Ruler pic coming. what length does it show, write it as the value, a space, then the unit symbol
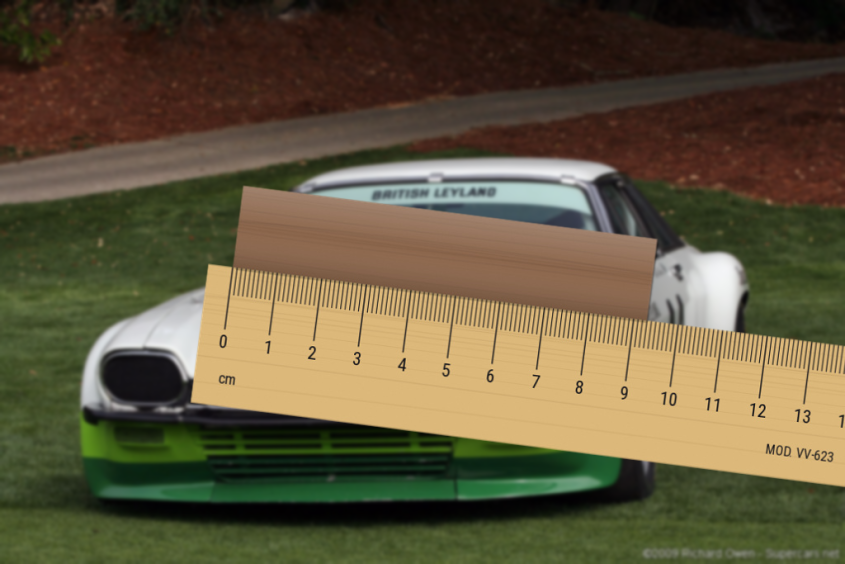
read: 9.3 cm
